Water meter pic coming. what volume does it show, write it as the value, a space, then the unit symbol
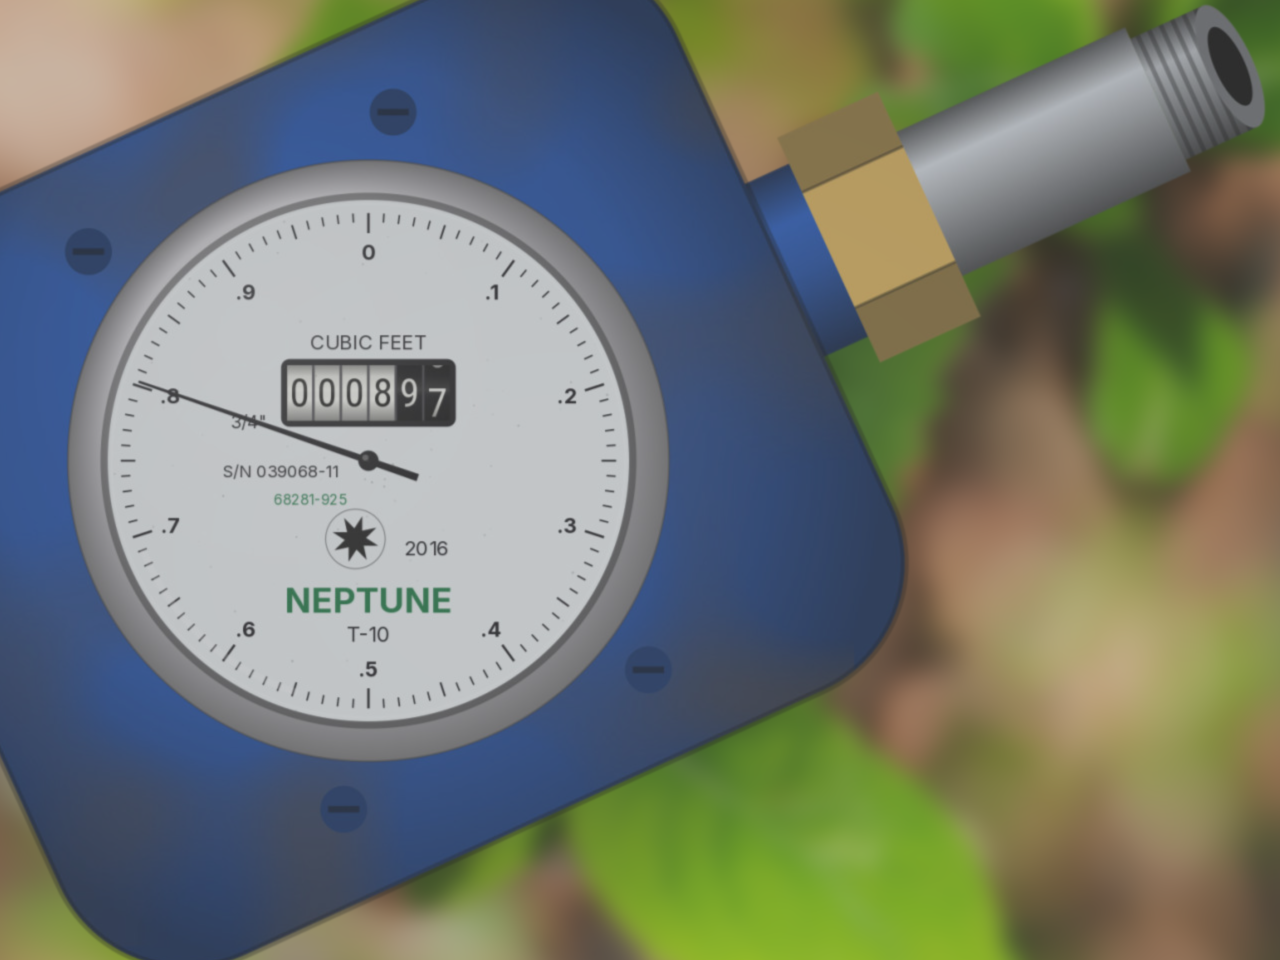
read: 896.80 ft³
